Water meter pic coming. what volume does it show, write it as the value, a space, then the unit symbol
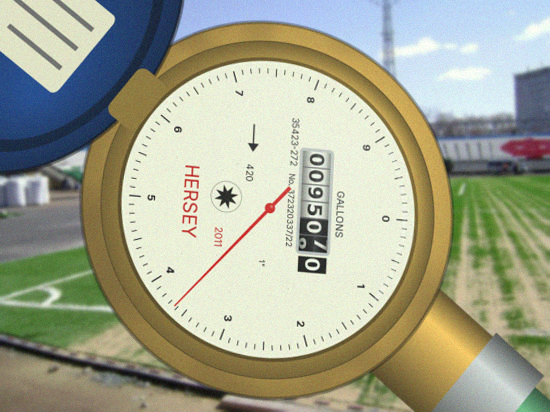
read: 95073.6 gal
